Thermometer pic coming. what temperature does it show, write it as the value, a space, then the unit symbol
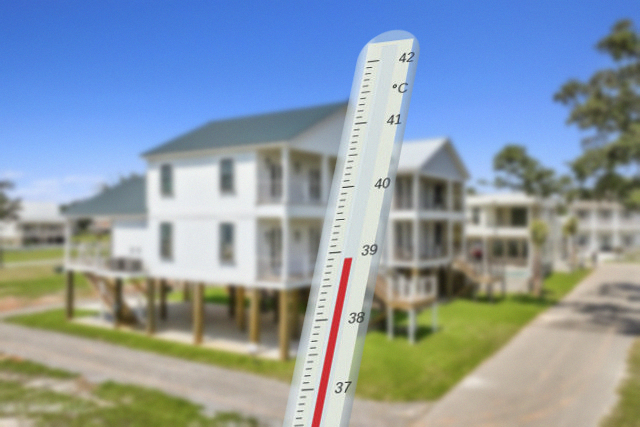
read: 38.9 °C
